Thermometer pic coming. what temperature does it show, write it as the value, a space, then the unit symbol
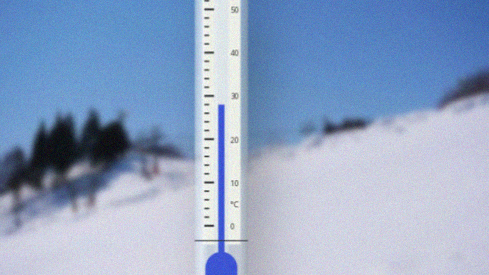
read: 28 °C
